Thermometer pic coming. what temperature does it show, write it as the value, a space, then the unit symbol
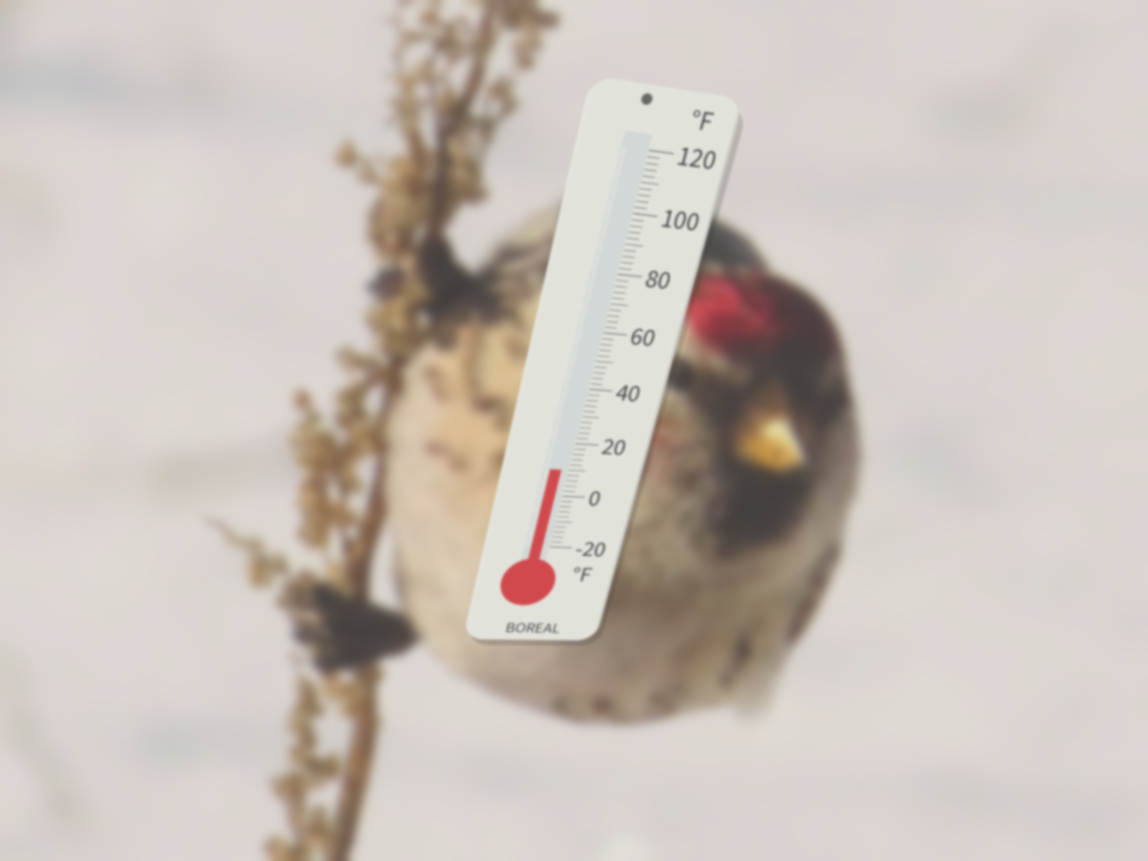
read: 10 °F
